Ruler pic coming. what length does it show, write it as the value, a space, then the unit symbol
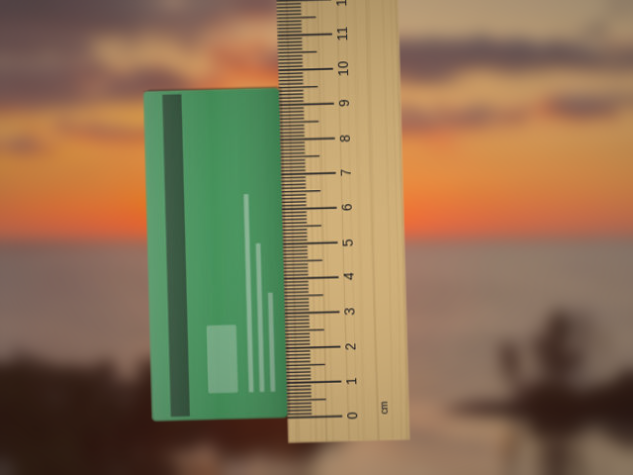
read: 9.5 cm
